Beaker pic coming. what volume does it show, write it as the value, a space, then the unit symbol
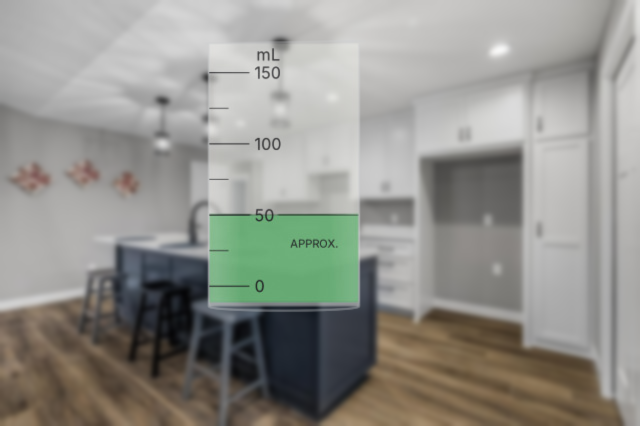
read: 50 mL
